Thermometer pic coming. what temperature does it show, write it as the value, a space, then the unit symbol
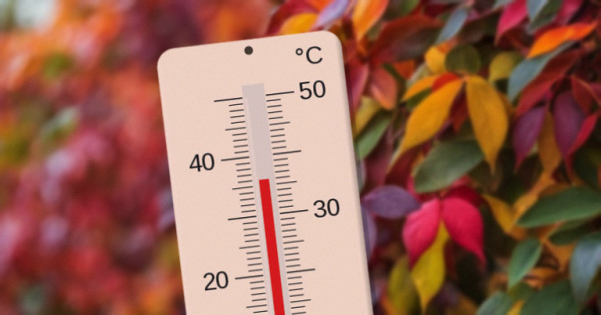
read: 36 °C
